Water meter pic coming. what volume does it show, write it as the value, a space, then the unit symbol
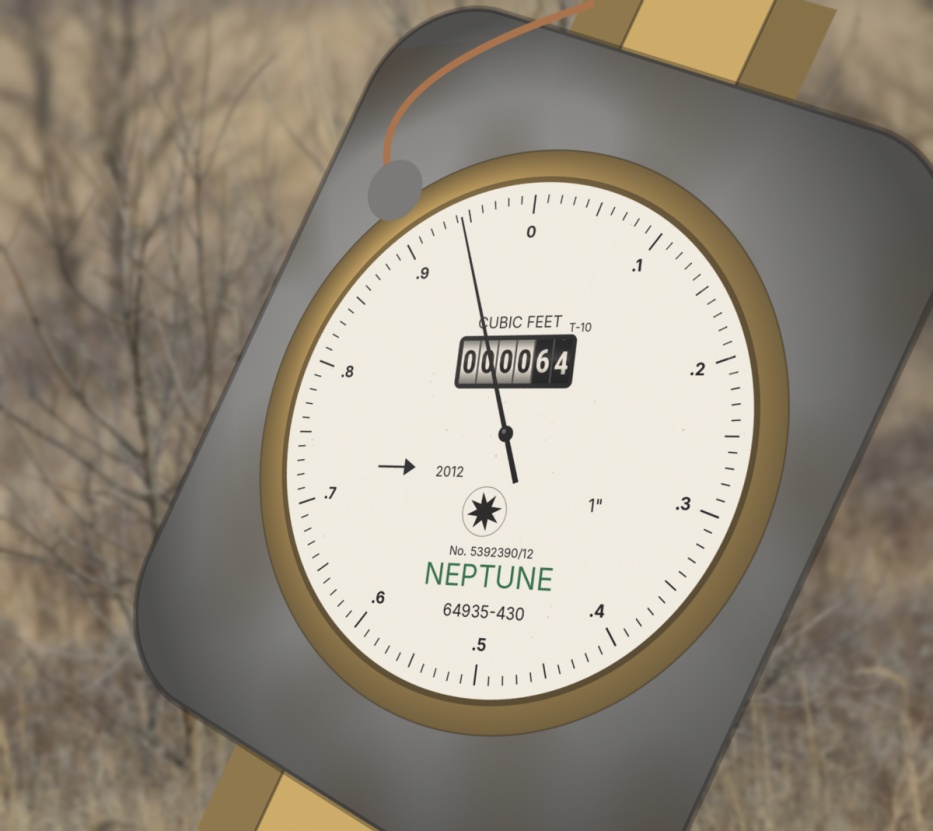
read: 63.94 ft³
